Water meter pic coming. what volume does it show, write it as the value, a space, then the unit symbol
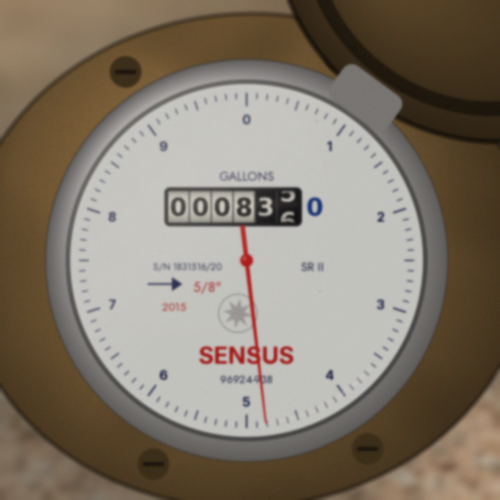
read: 8354.8 gal
